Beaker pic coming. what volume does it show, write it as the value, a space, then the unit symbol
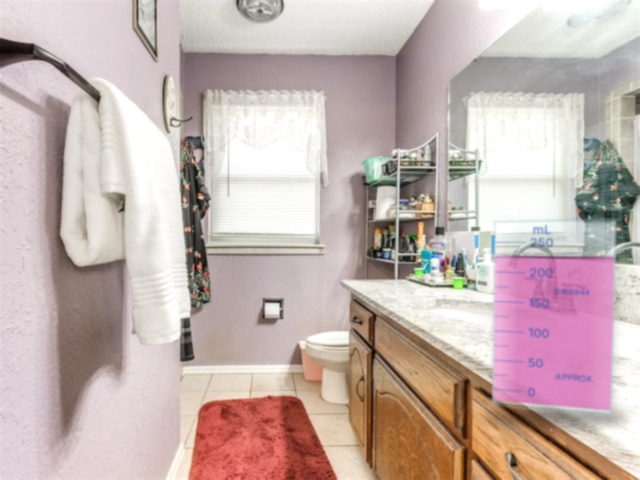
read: 225 mL
